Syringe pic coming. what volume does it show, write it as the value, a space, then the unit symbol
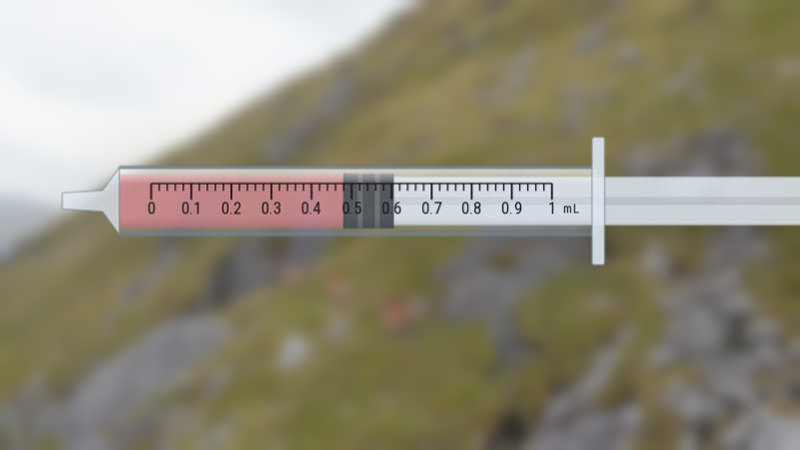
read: 0.48 mL
